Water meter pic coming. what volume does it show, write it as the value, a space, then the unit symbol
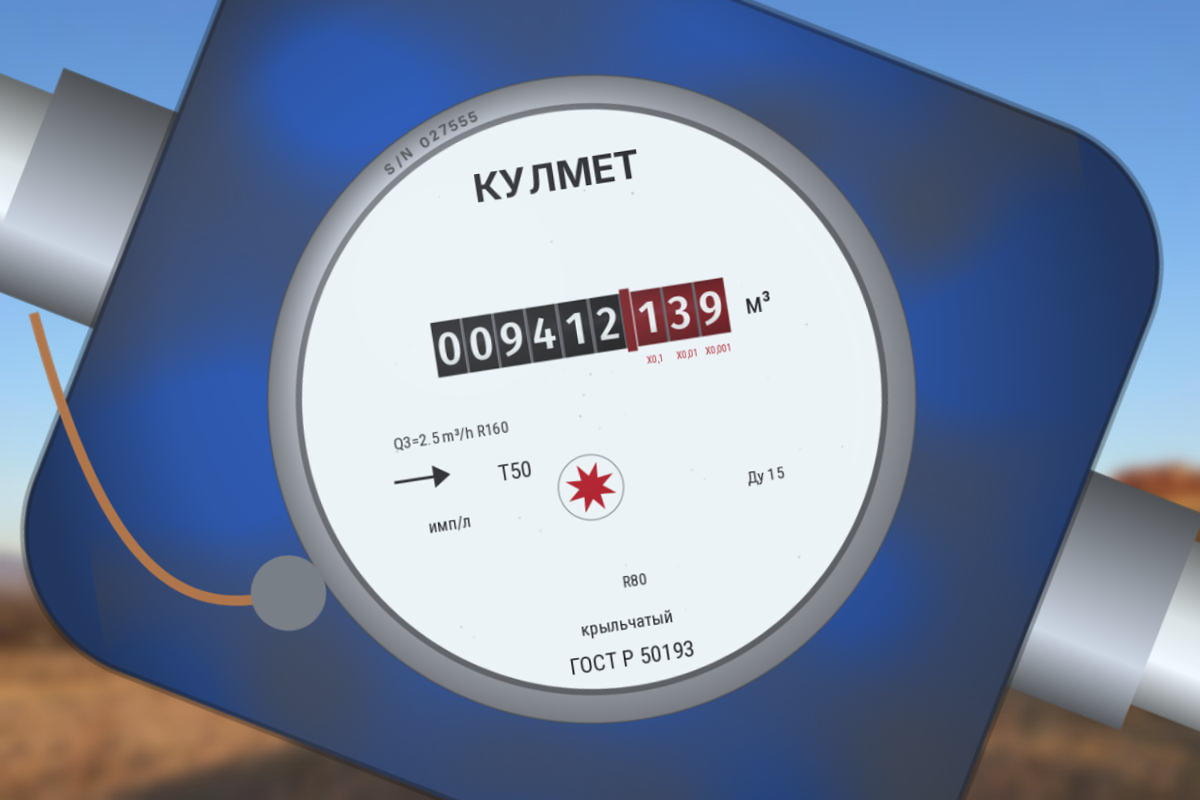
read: 9412.139 m³
